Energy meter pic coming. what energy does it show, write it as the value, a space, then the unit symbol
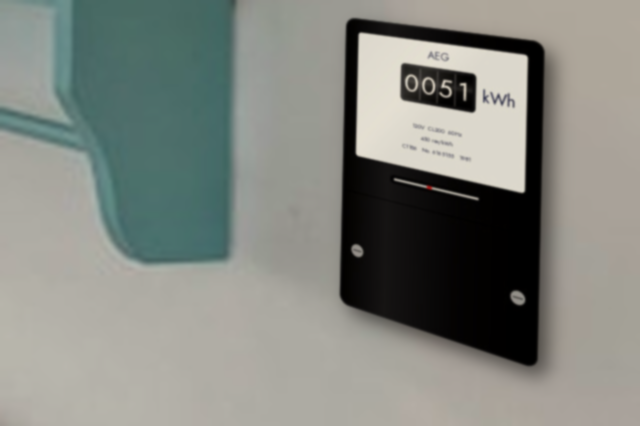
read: 51 kWh
